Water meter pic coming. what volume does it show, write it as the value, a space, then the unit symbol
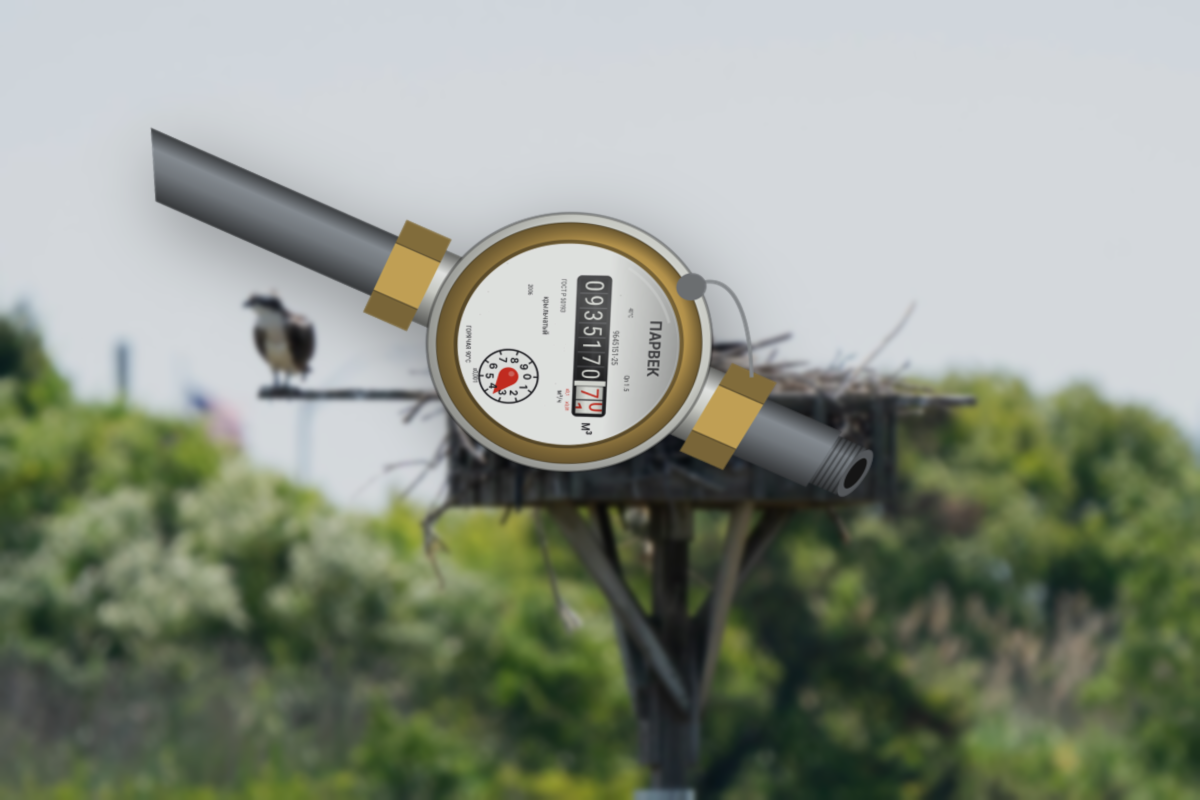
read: 935170.703 m³
